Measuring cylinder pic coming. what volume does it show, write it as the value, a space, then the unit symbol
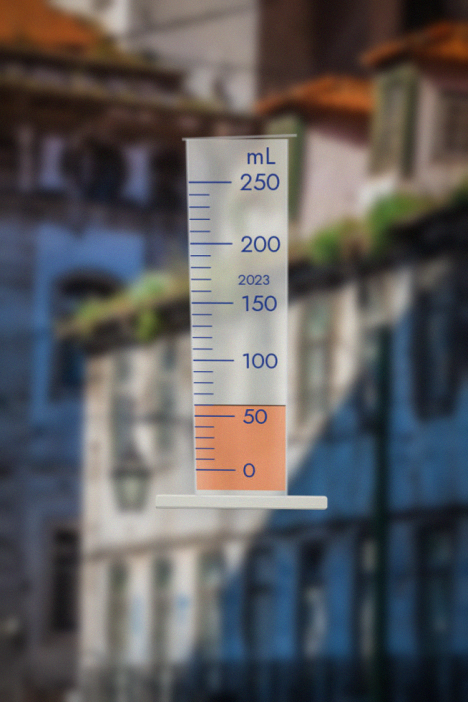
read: 60 mL
